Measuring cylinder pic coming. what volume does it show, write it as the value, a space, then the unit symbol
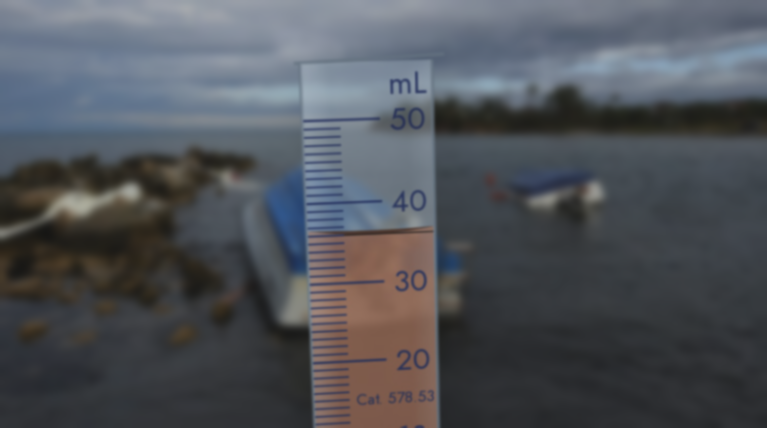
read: 36 mL
